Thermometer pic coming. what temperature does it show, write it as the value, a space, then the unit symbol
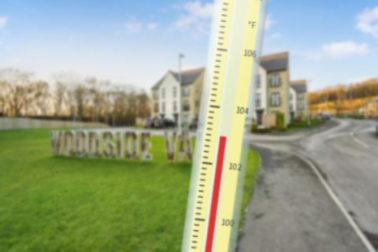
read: 103 °F
